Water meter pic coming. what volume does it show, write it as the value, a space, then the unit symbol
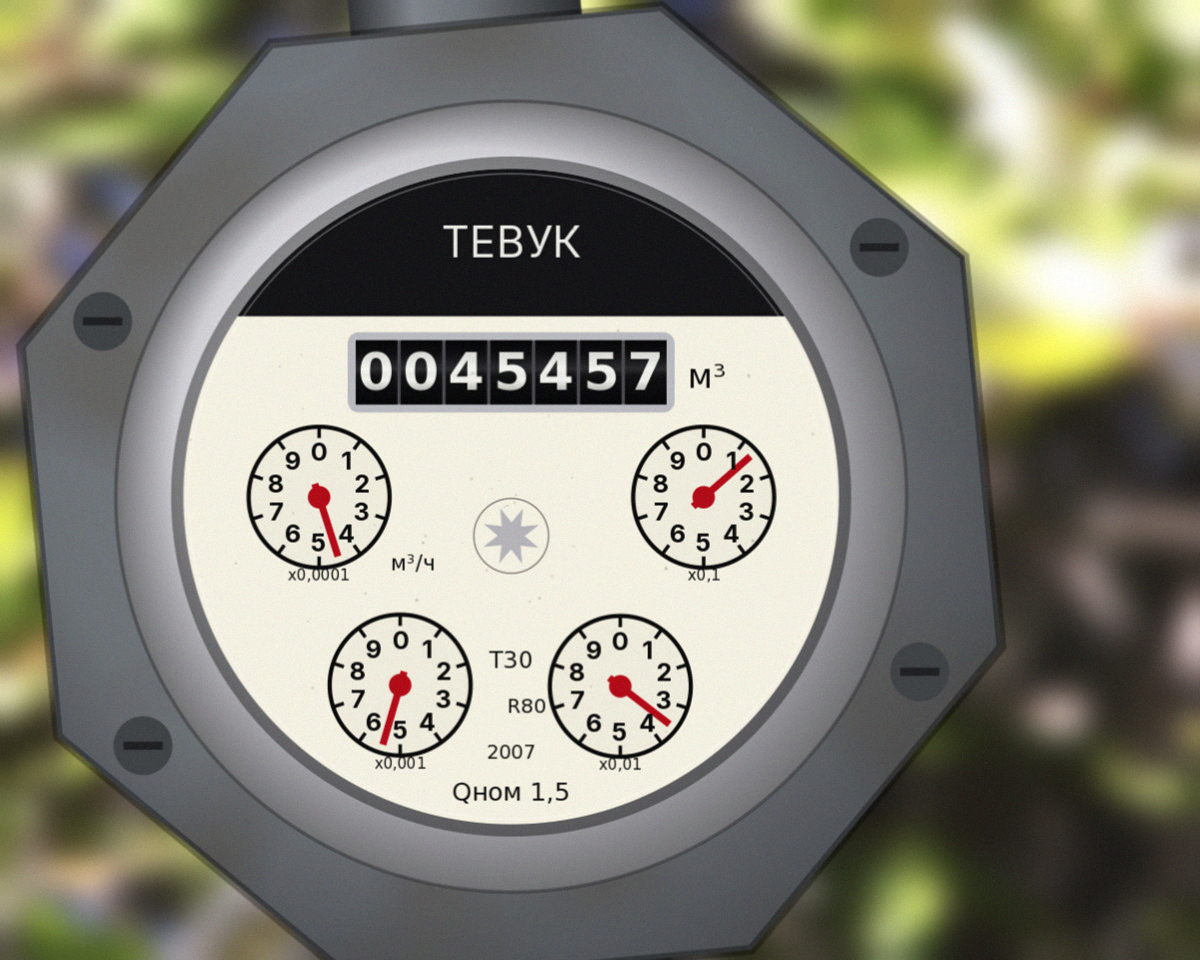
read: 45457.1354 m³
